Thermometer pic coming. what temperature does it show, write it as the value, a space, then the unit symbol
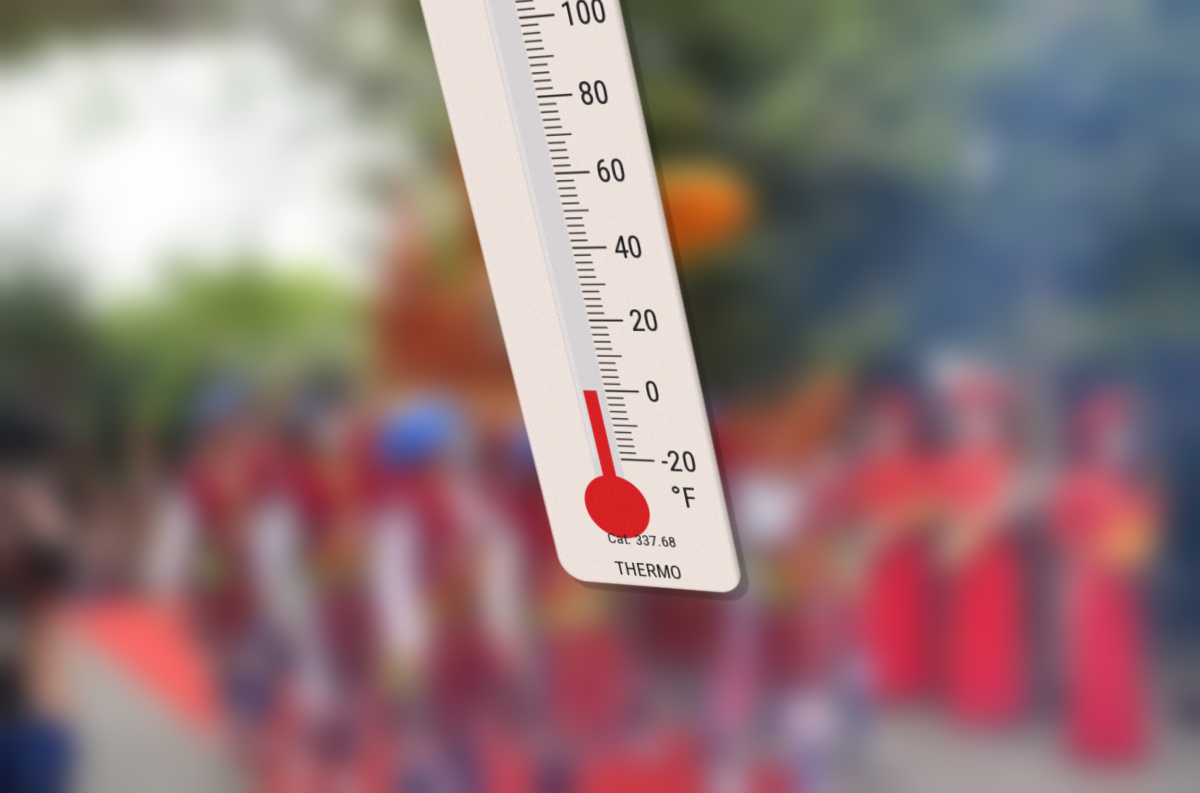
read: 0 °F
